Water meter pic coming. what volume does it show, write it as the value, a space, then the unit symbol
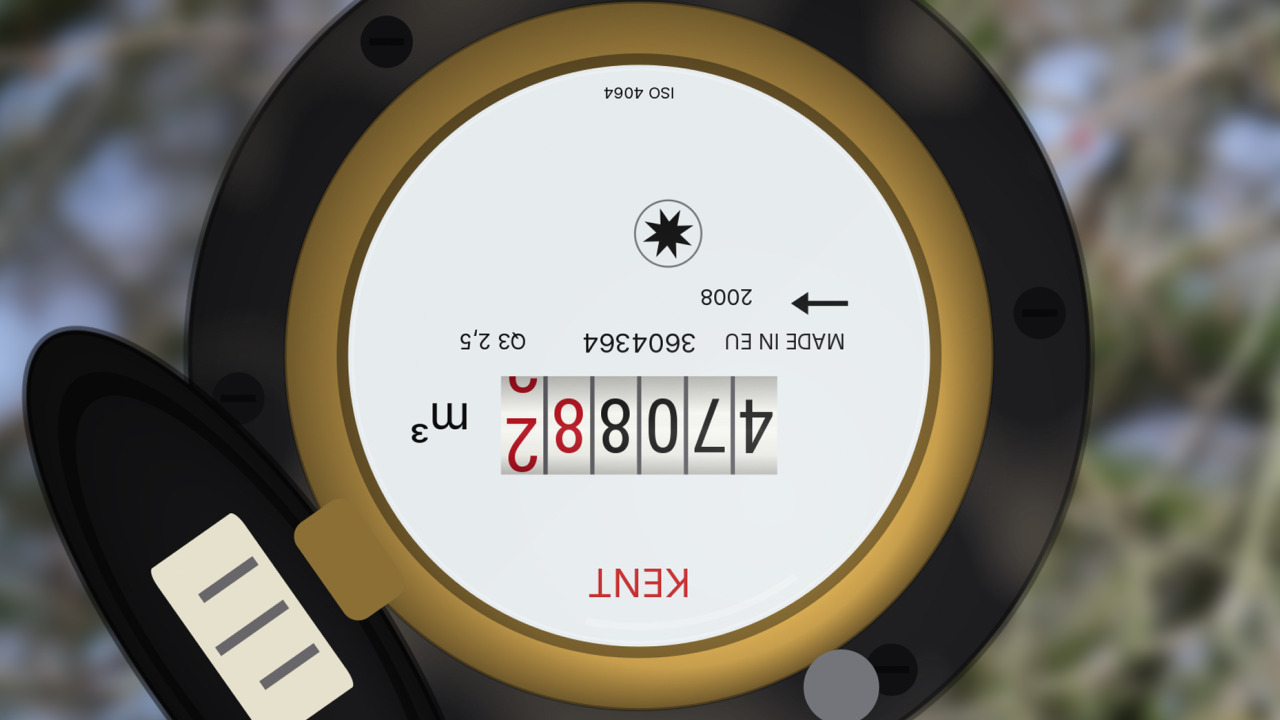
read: 4708.82 m³
